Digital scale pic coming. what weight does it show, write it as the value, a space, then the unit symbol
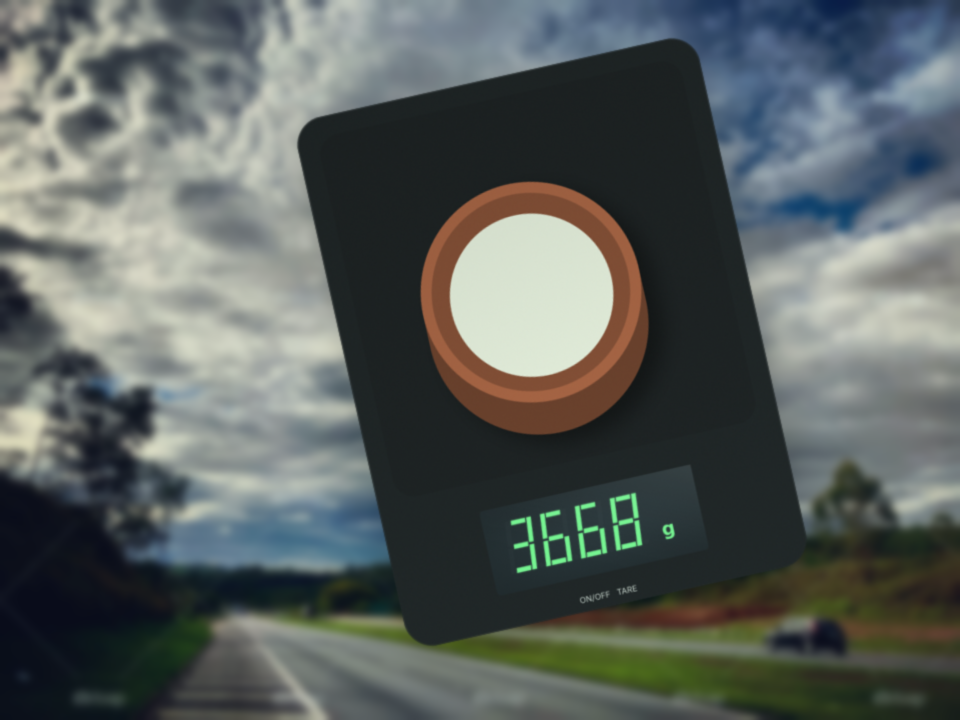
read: 3668 g
